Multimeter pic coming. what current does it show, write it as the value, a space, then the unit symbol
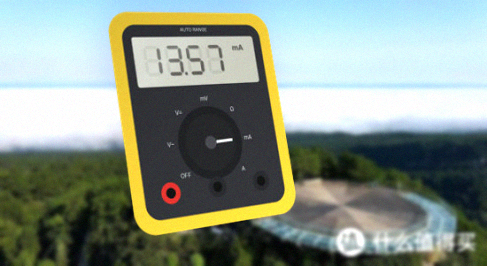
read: 13.57 mA
